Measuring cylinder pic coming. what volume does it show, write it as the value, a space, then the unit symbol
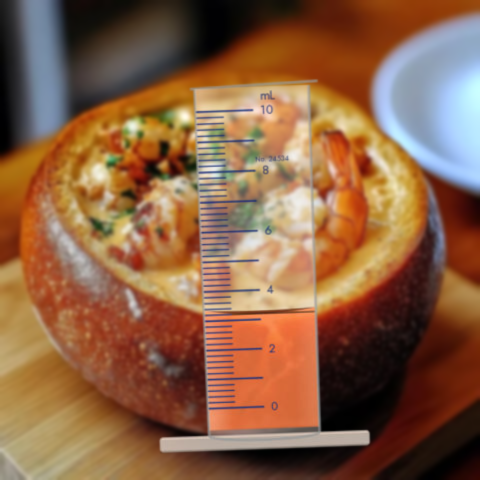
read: 3.2 mL
